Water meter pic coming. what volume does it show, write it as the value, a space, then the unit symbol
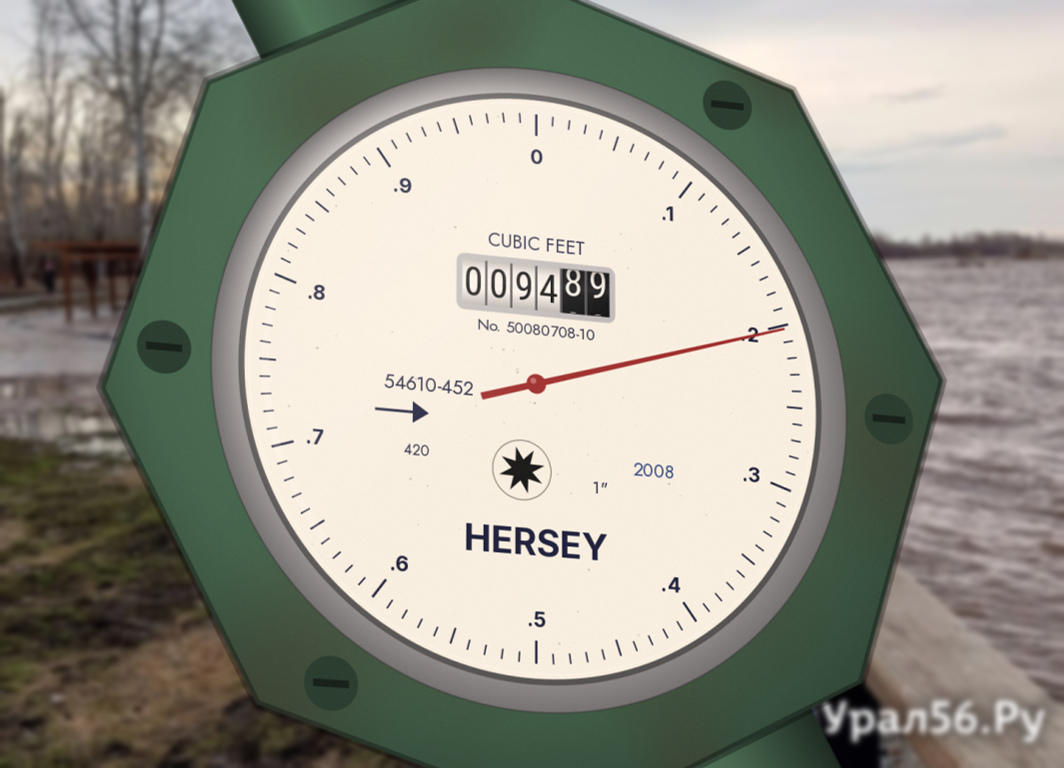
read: 9489.20 ft³
